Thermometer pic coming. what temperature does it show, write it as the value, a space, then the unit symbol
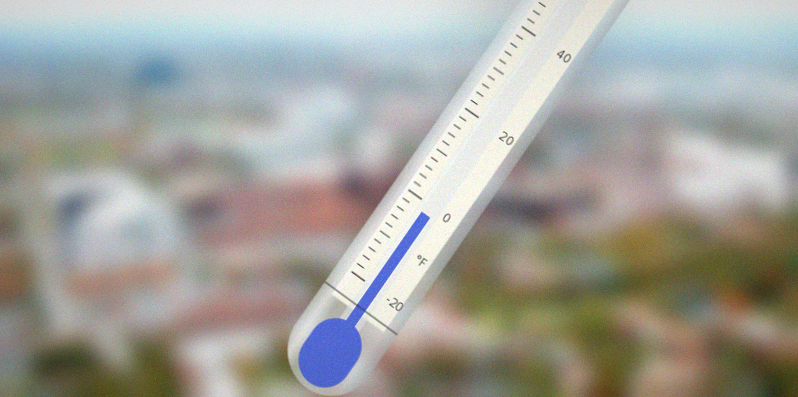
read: -2 °F
